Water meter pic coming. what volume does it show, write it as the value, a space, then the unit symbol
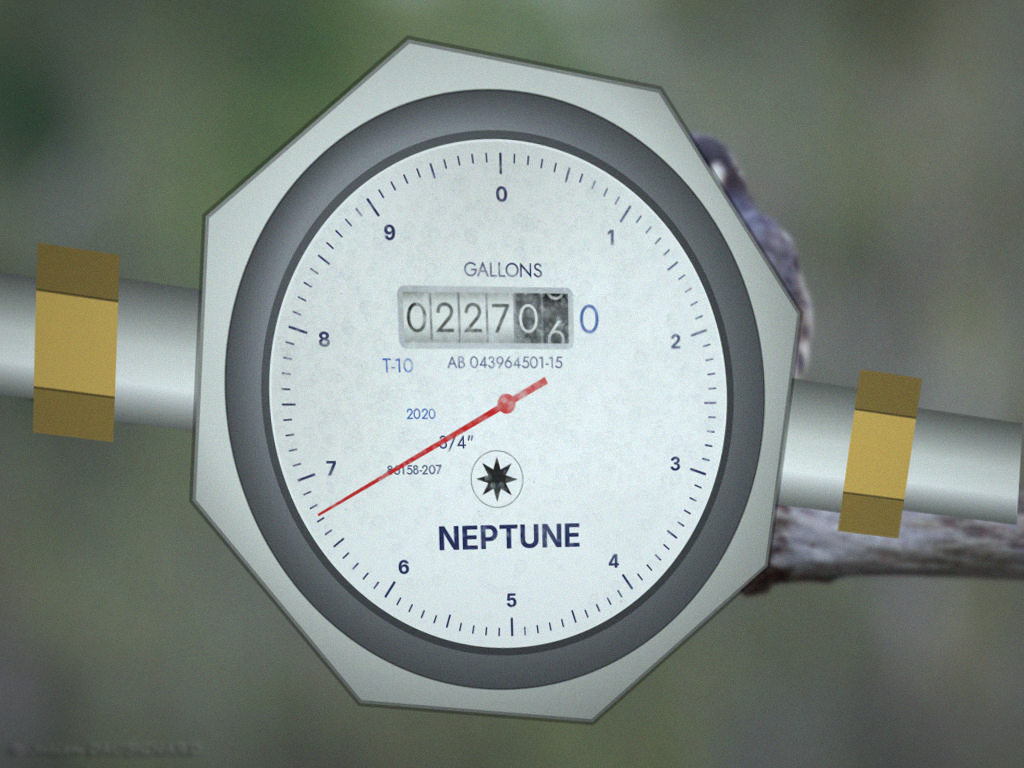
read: 227056.7 gal
